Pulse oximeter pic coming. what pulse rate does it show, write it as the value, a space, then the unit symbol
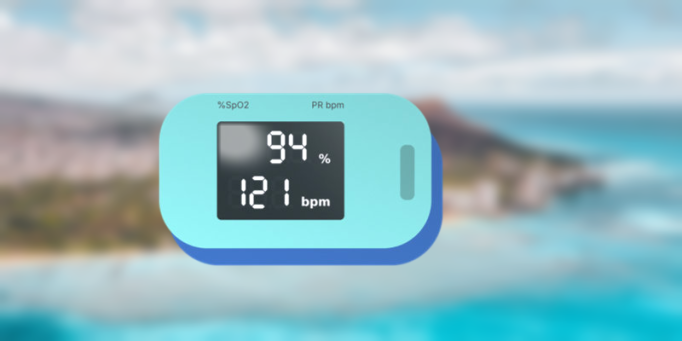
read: 121 bpm
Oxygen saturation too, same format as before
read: 94 %
